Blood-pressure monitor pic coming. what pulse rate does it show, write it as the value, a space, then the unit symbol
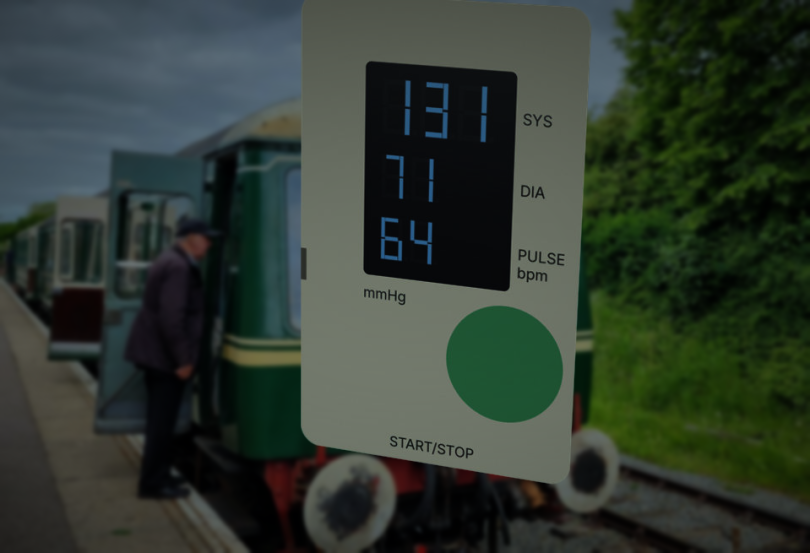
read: 64 bpm
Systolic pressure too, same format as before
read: 131 mmHg
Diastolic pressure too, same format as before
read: 71 mmHg
